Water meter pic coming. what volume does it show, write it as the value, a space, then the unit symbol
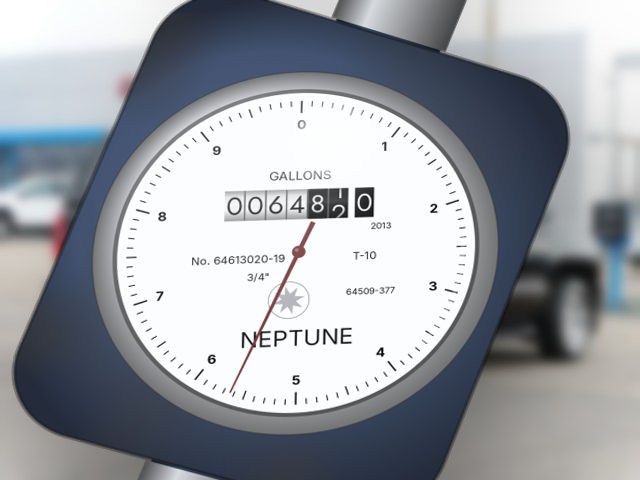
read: 64815.6 gal
